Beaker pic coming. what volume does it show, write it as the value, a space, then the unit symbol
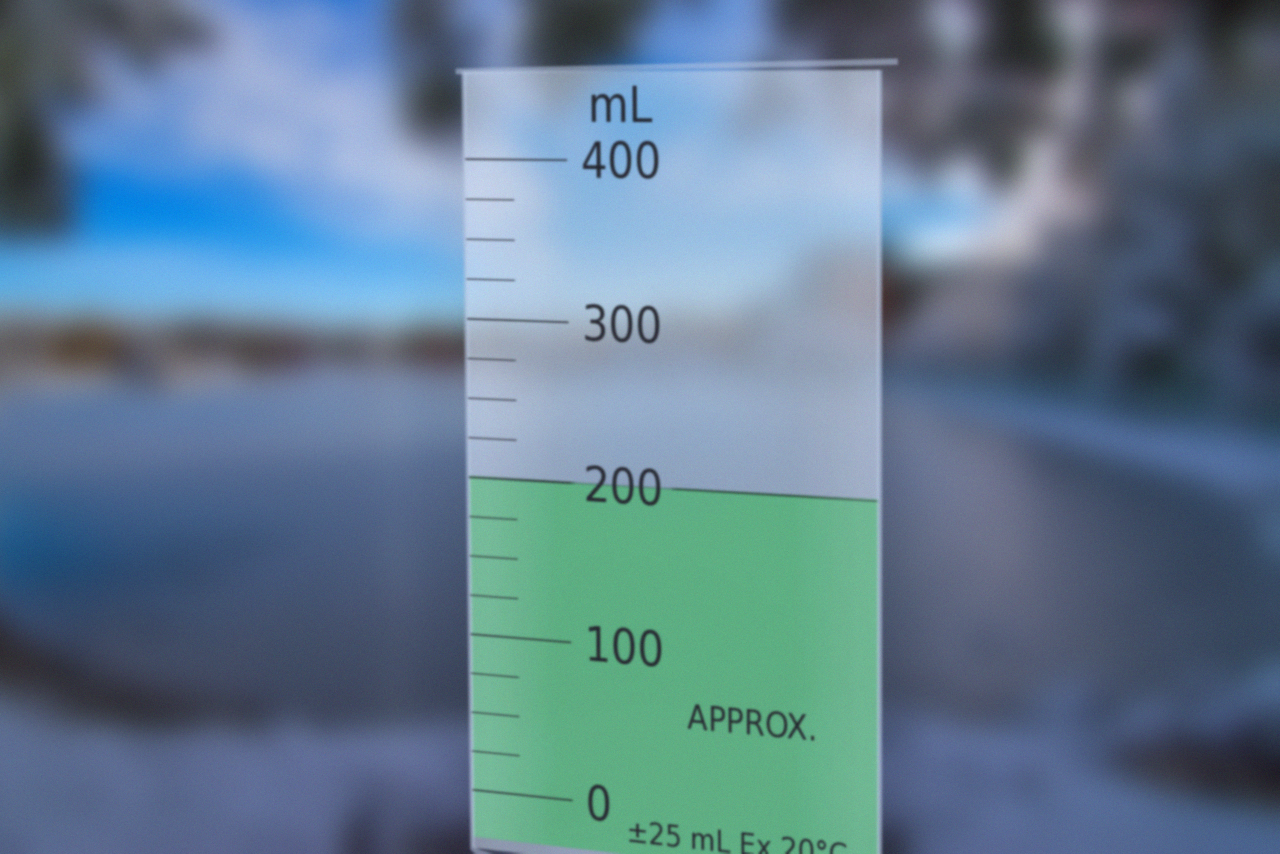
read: 200 mL
